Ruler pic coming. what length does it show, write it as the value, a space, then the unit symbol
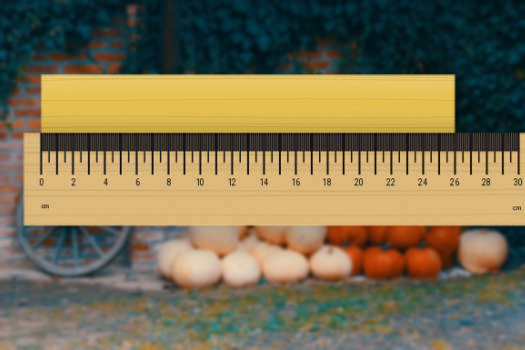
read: 26 cm
